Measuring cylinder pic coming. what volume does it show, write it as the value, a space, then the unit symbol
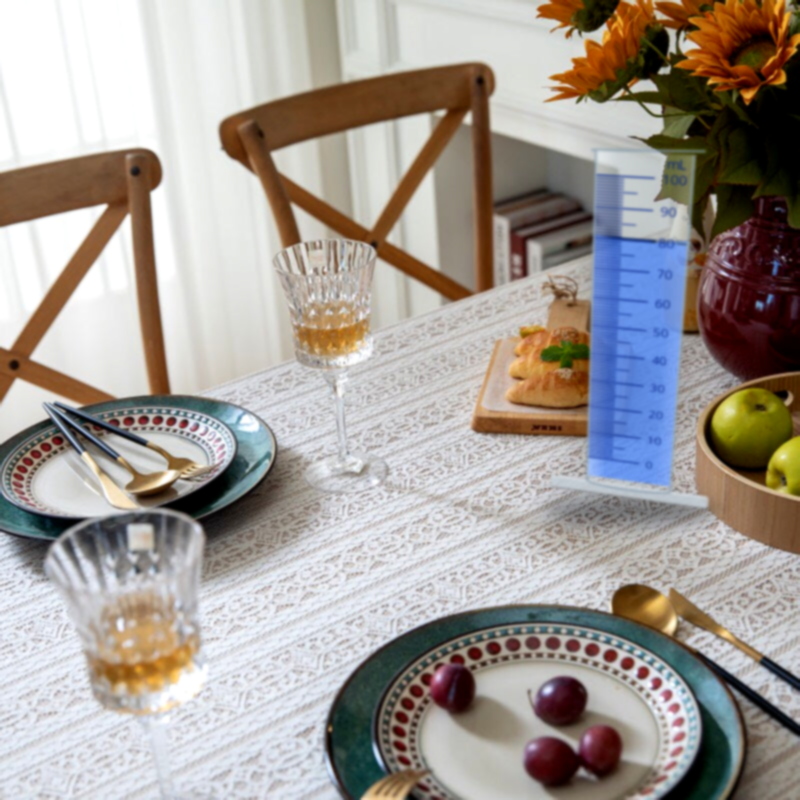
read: 80 mL
